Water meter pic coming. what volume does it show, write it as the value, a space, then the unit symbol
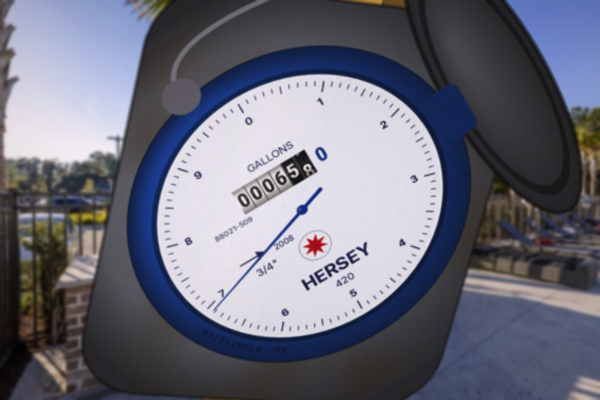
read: 6576.9 gal
